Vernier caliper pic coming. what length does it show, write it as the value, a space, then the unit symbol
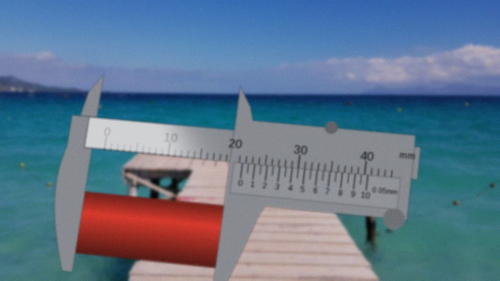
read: 21.5 mm
